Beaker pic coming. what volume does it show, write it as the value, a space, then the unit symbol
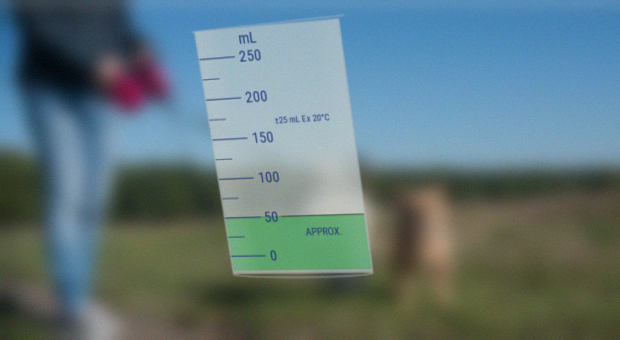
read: 50 mL
